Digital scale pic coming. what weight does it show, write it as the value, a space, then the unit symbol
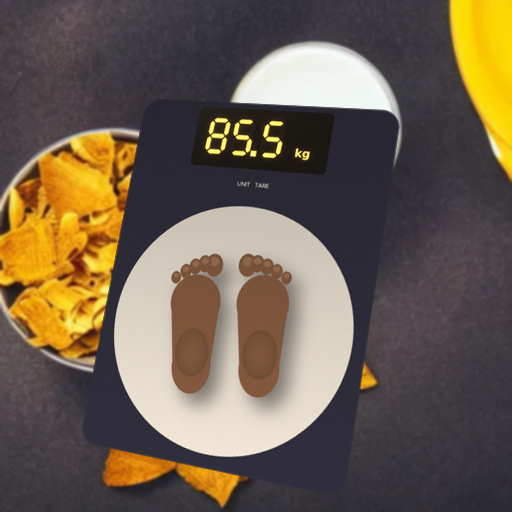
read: 85.5 kg
